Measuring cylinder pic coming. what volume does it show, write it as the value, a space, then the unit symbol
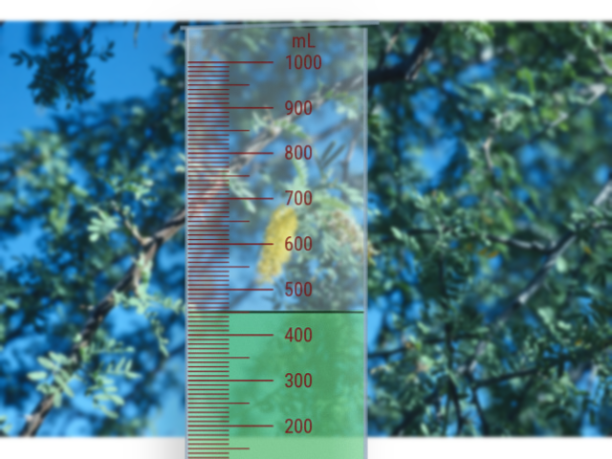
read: 450 mL
